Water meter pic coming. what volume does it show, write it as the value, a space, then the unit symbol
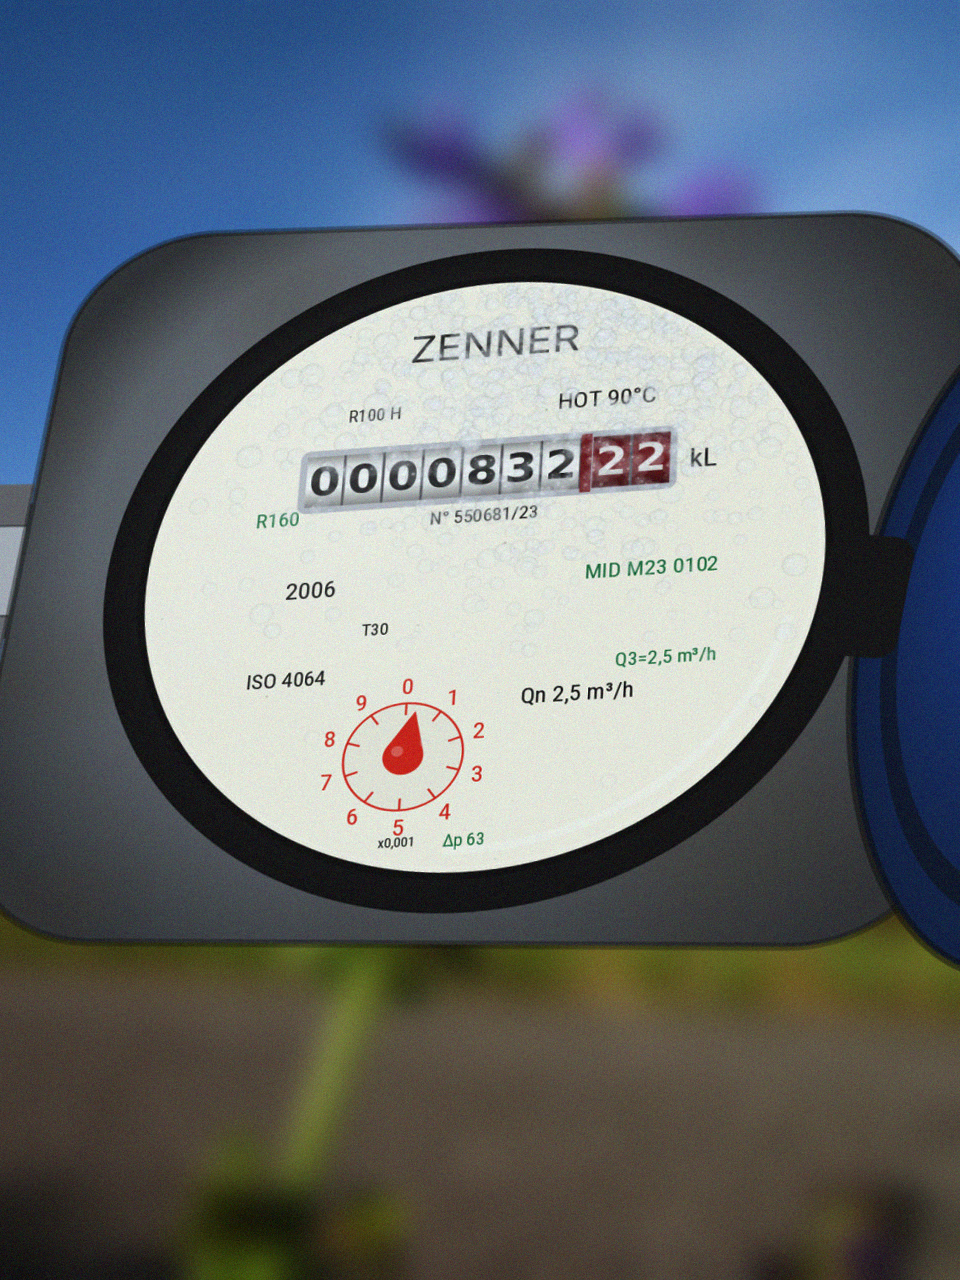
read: 832.220 kL
